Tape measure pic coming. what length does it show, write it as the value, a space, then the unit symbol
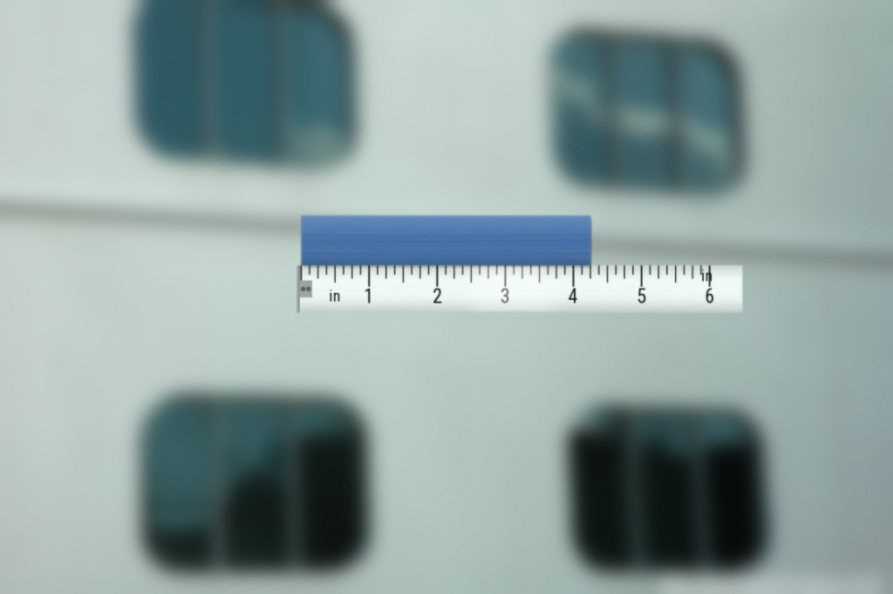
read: 4.25 in
